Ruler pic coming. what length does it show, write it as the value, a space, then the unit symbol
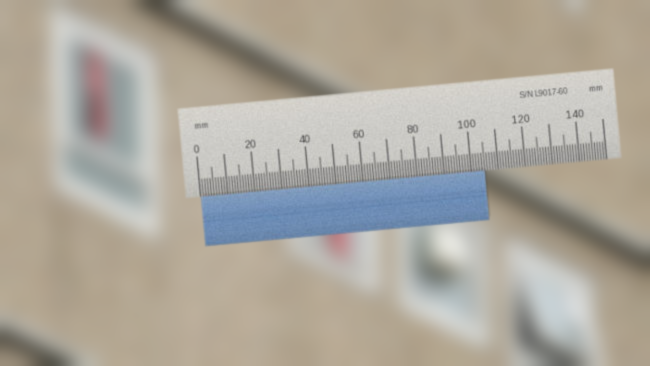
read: 105 mm
